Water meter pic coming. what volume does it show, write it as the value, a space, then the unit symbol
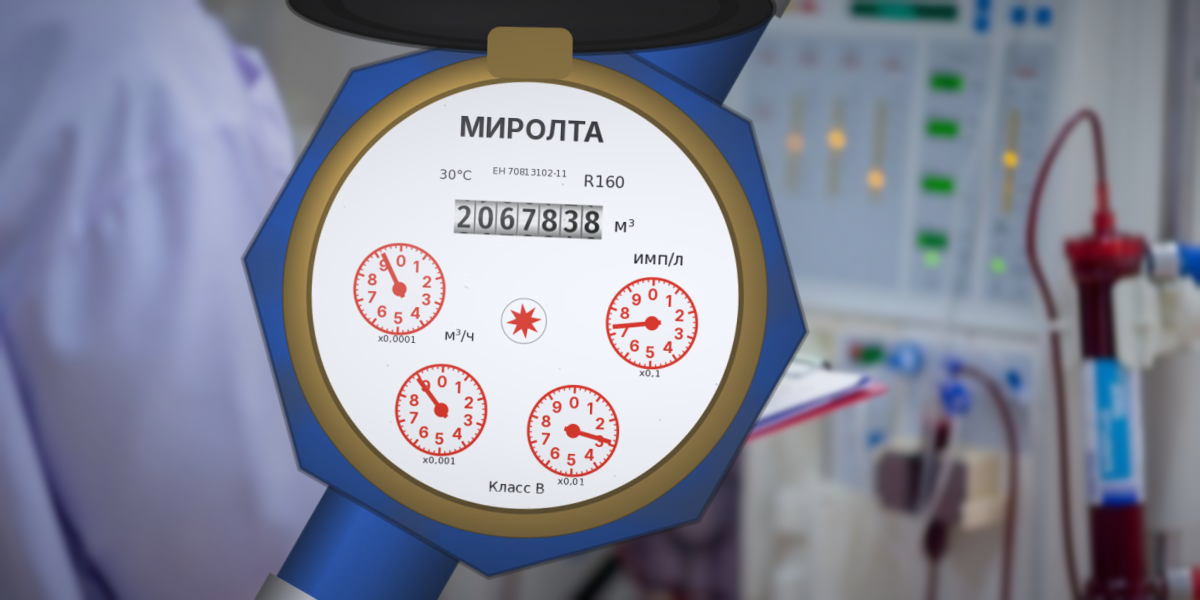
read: 2067838.7289 m³
